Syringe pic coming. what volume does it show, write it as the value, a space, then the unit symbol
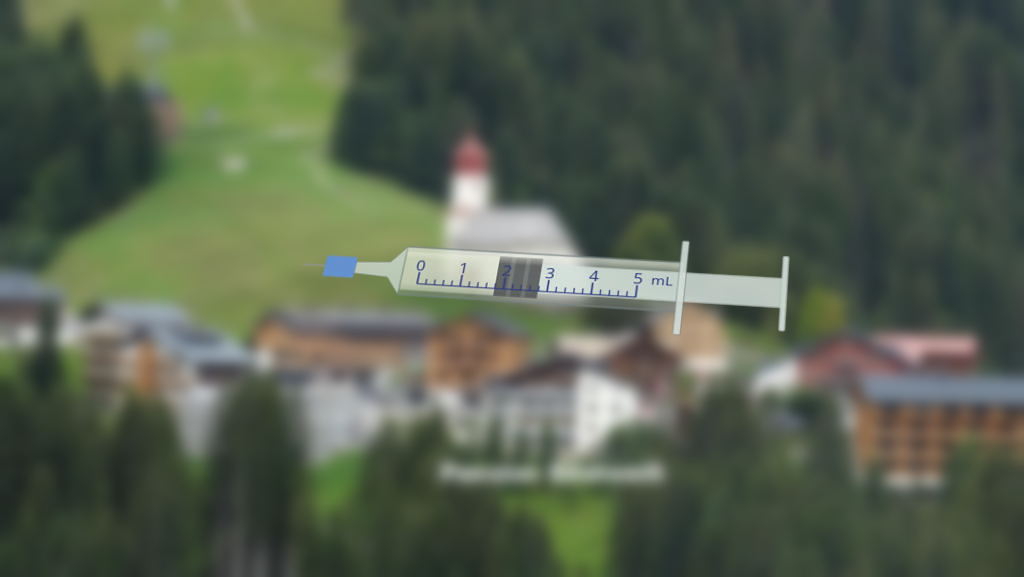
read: 1.8 mL
